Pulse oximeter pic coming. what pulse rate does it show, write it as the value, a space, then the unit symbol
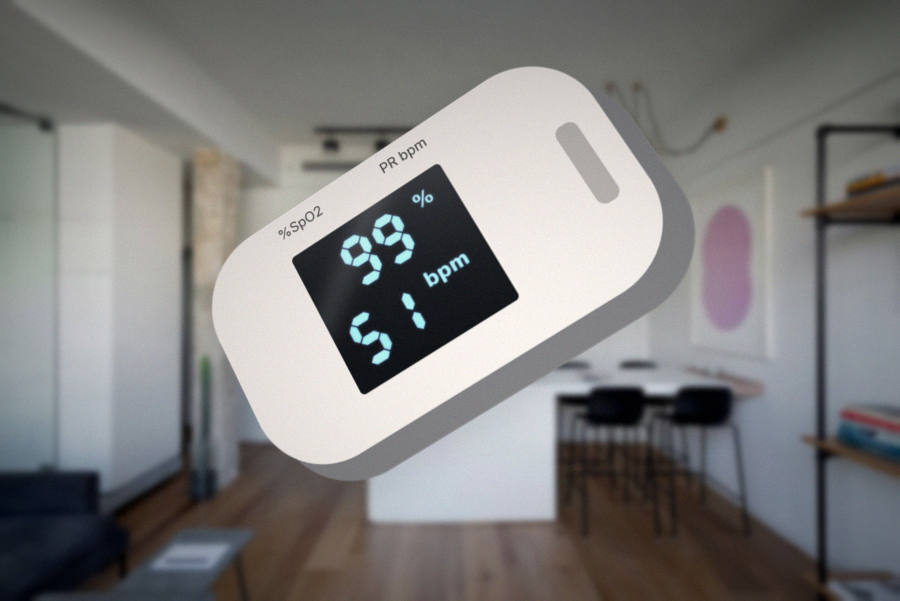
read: 51 bpm
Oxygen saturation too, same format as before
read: 99 %
